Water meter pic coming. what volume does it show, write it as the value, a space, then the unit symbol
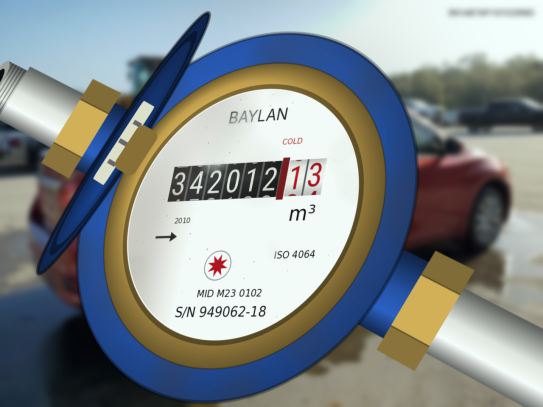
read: 342012.13 m³
